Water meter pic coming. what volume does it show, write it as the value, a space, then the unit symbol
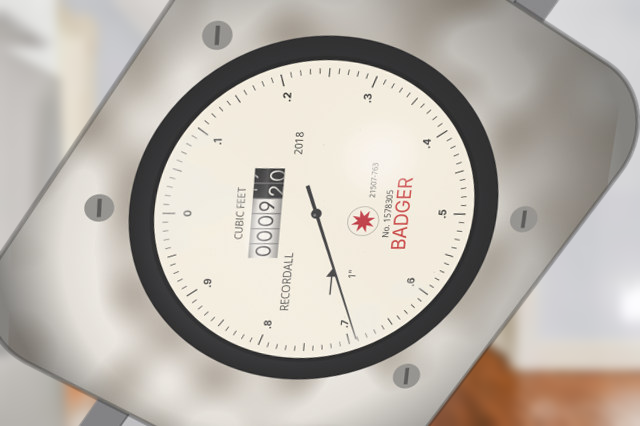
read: 919.69 ft³
